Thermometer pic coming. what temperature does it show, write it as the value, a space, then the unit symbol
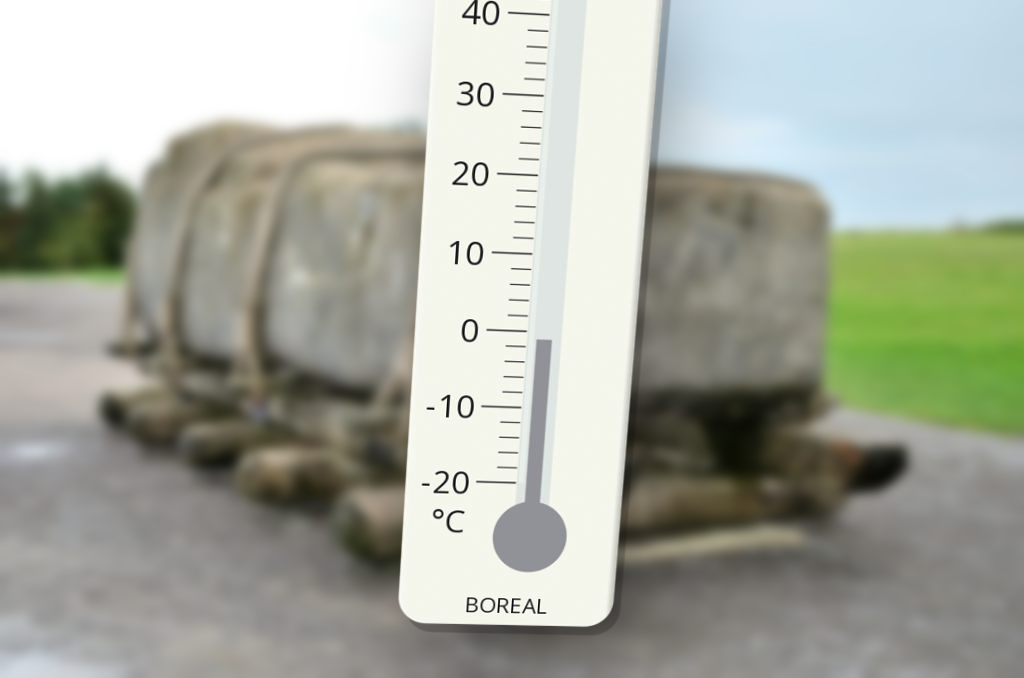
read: -1 °C
